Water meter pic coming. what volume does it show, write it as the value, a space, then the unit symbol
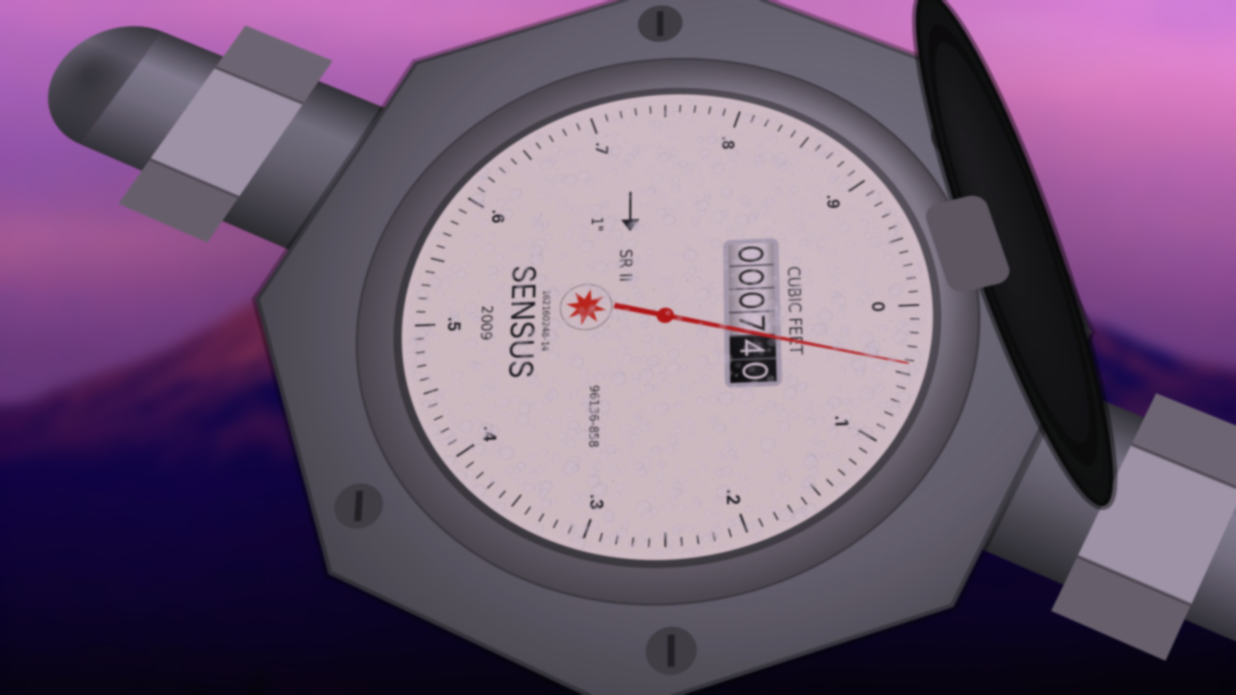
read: 740.04 ft³
